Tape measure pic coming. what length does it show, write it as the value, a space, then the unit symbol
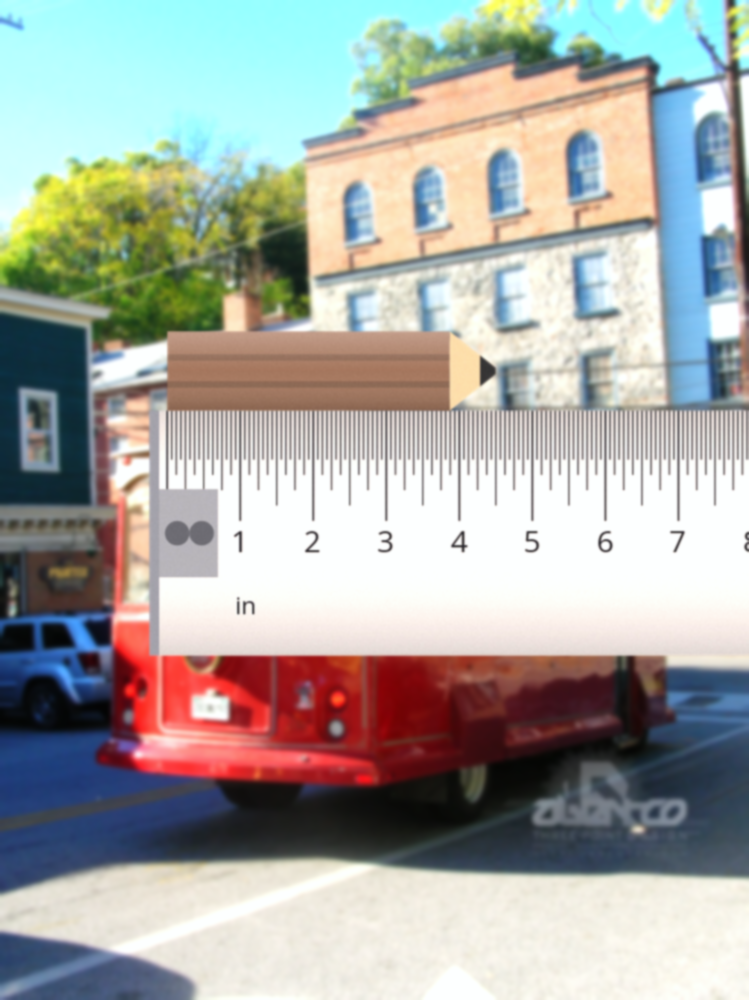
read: 4.5 in
